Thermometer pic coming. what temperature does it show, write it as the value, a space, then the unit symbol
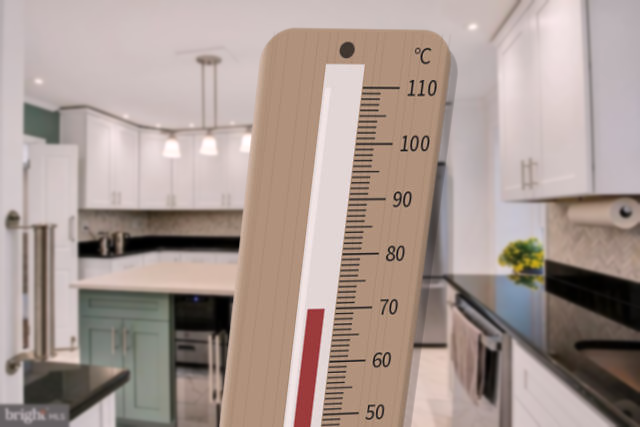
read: 70 °C
